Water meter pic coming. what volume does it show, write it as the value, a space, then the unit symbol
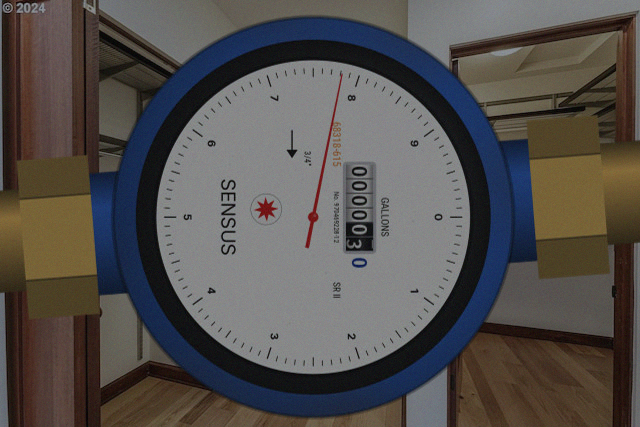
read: 27.8 gal
